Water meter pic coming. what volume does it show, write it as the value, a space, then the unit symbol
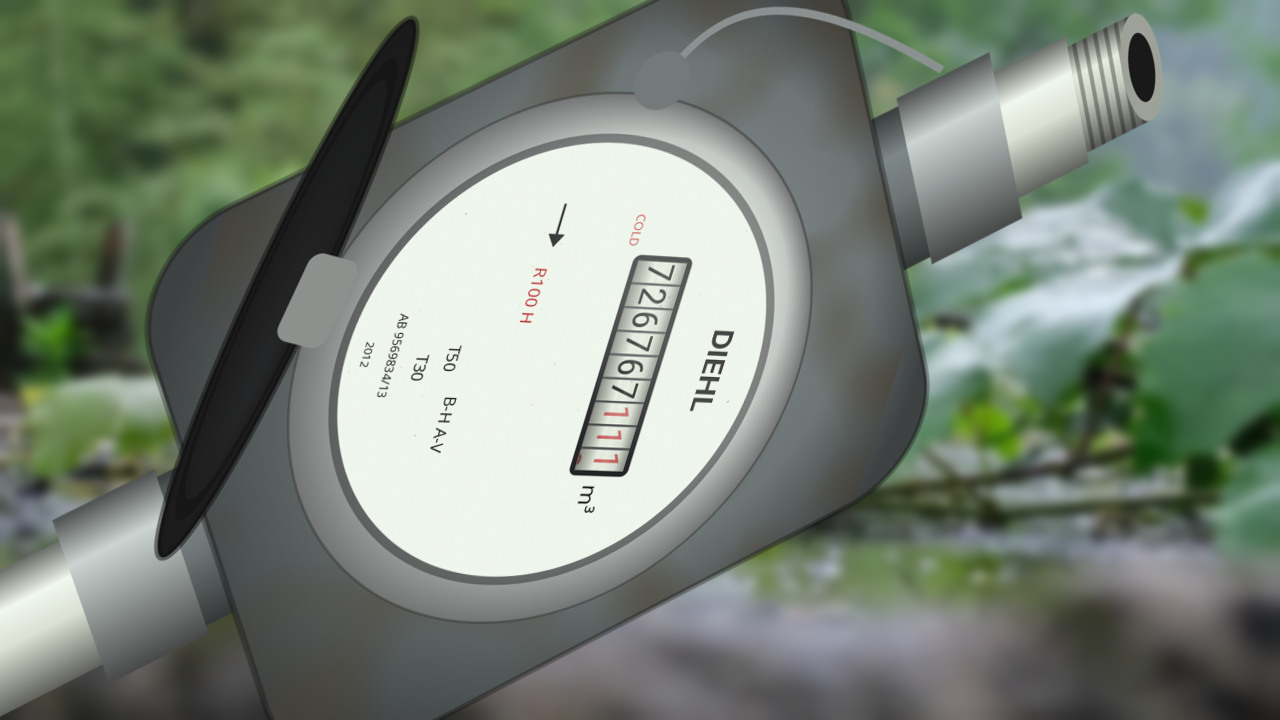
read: 726767.111 m³
